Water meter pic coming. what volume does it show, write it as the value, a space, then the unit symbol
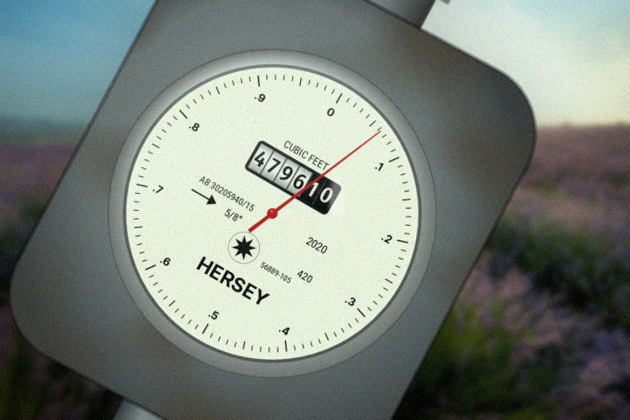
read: 479610.06 ft³
